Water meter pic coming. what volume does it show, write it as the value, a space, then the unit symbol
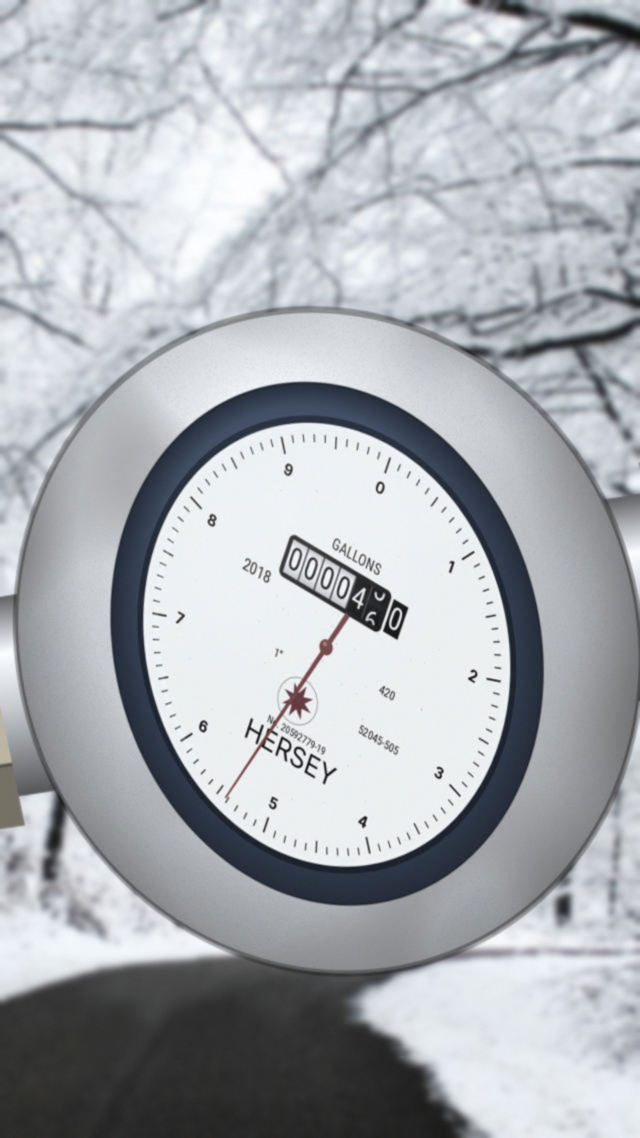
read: 455.4 gal
